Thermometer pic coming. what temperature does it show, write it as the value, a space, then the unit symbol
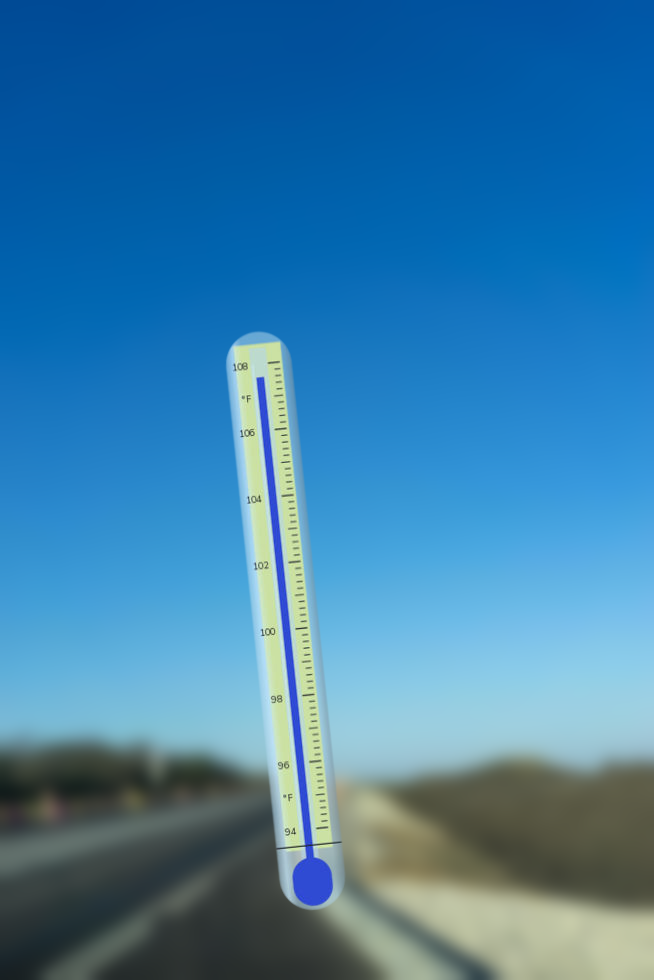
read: 107.6 °F
